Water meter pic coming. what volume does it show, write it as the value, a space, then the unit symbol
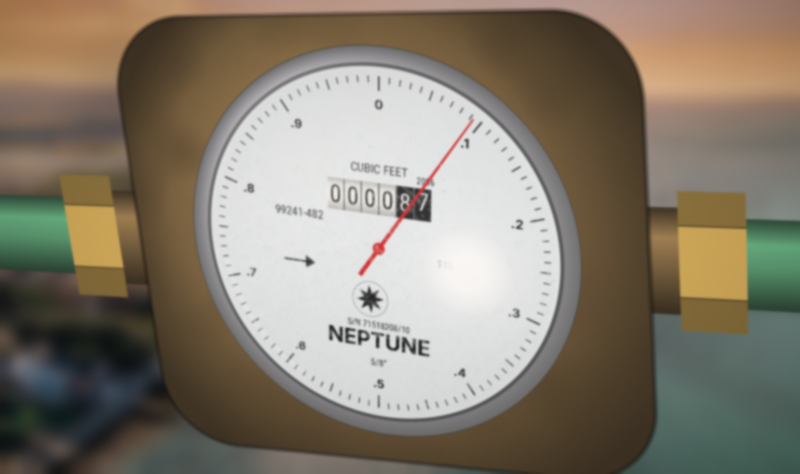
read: 87.09 ft³
